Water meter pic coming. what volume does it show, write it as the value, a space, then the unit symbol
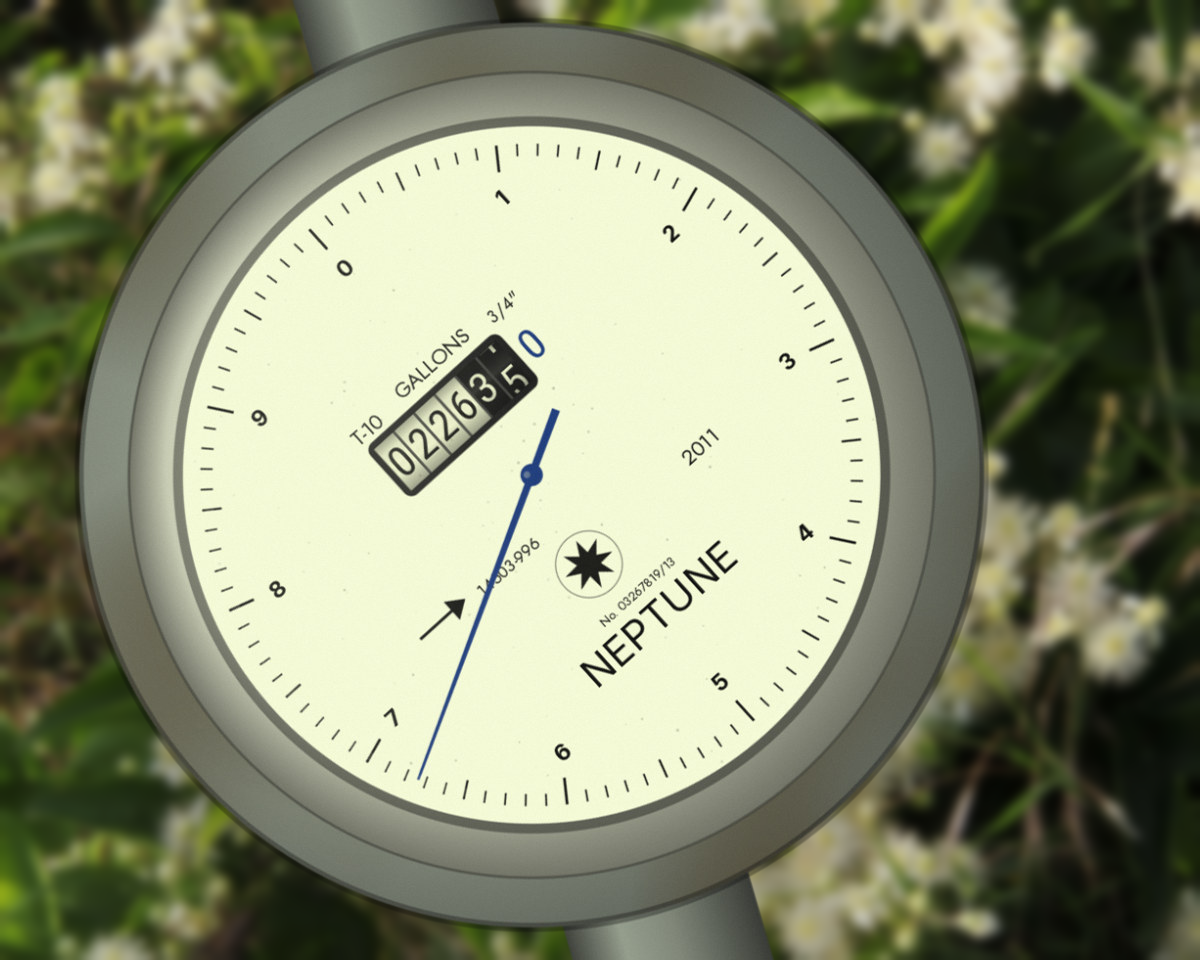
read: 226346.7 gal
